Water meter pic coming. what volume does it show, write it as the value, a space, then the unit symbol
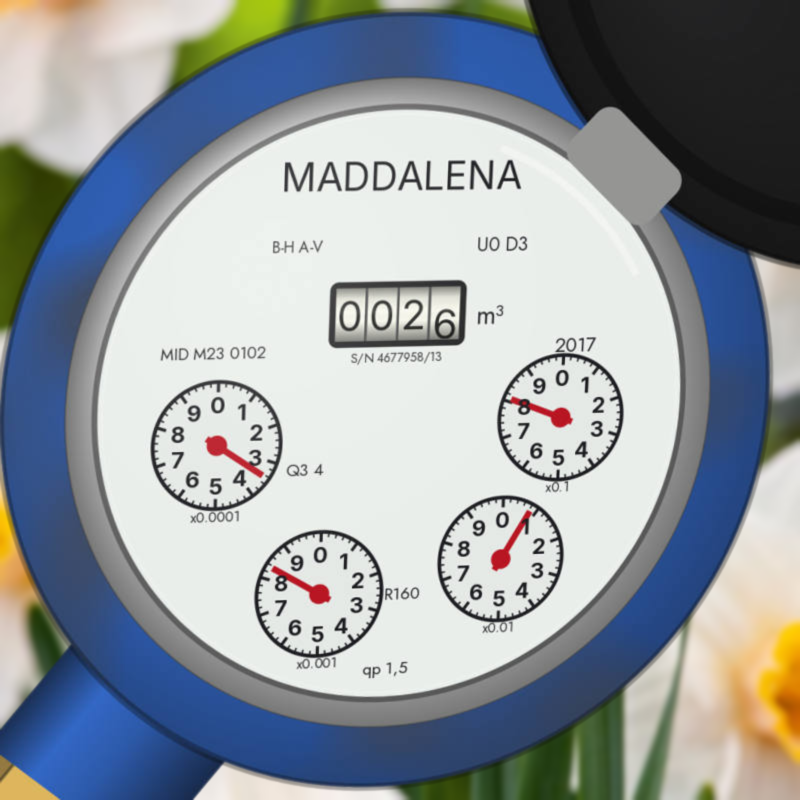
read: 25.8083 m³
